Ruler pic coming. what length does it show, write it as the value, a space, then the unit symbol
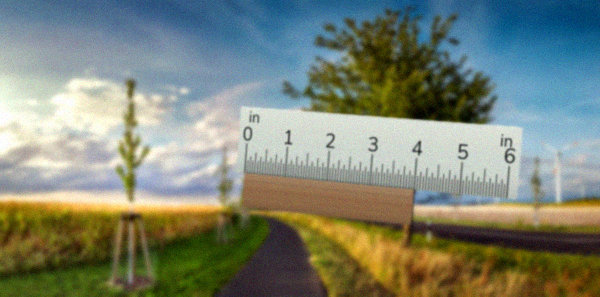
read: 4 in
